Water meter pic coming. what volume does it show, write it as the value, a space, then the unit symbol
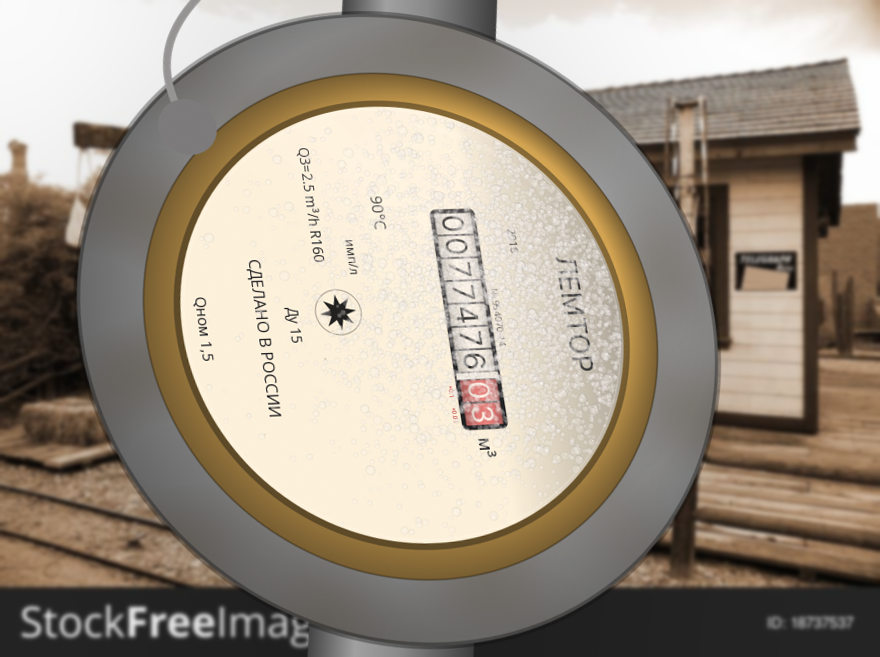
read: 77476.03 m³
